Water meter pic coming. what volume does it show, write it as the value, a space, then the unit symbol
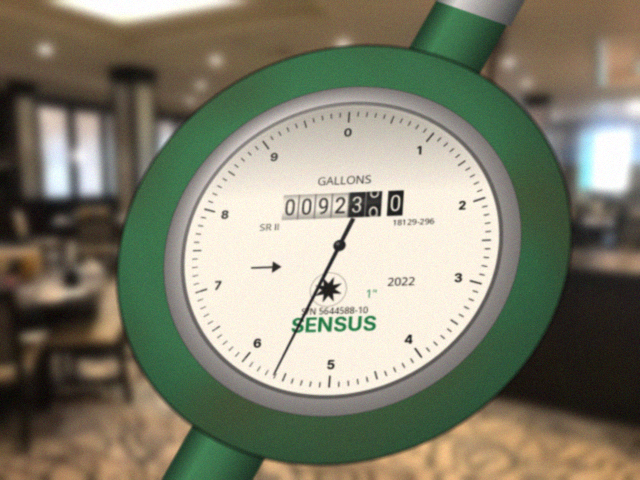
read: 92385.6 gal
